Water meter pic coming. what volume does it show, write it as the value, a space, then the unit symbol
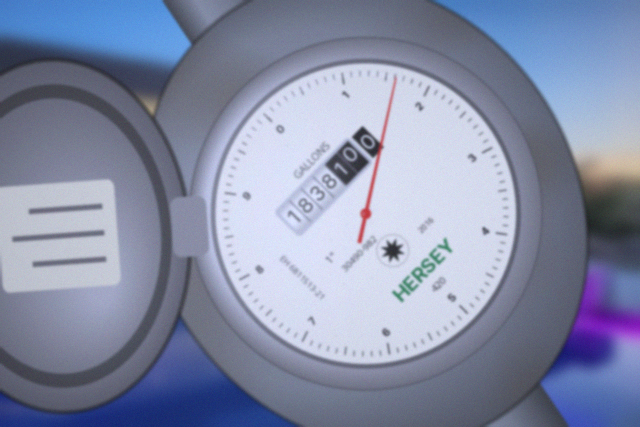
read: 1838101.6 gal
